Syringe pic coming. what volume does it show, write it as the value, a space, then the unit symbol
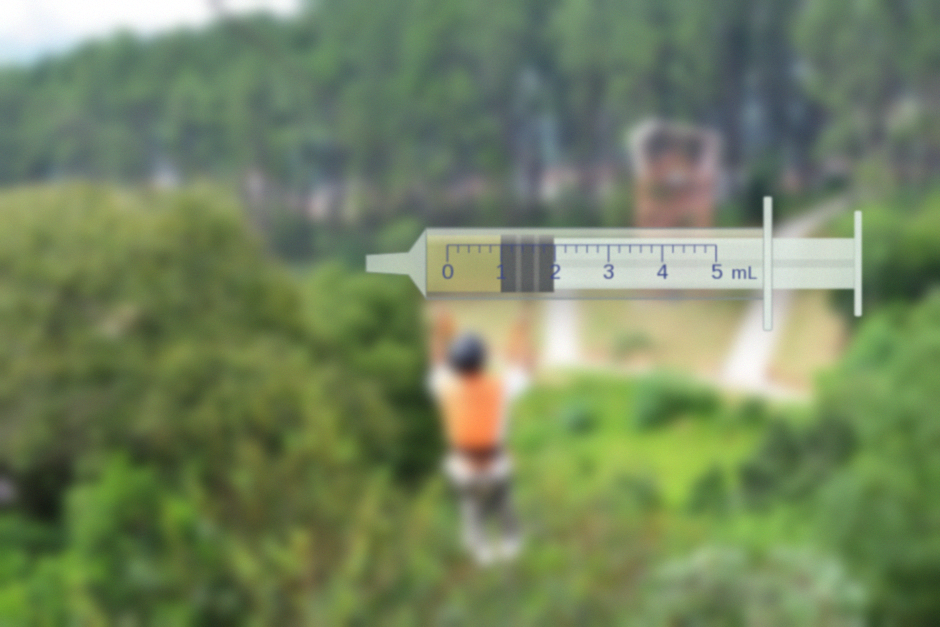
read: 1 mL
